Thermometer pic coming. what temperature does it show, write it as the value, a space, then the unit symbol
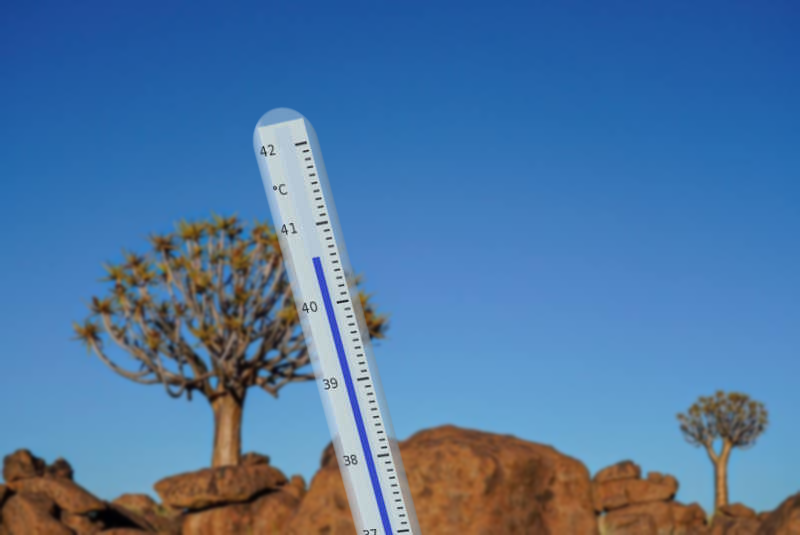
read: 40.6 °C
